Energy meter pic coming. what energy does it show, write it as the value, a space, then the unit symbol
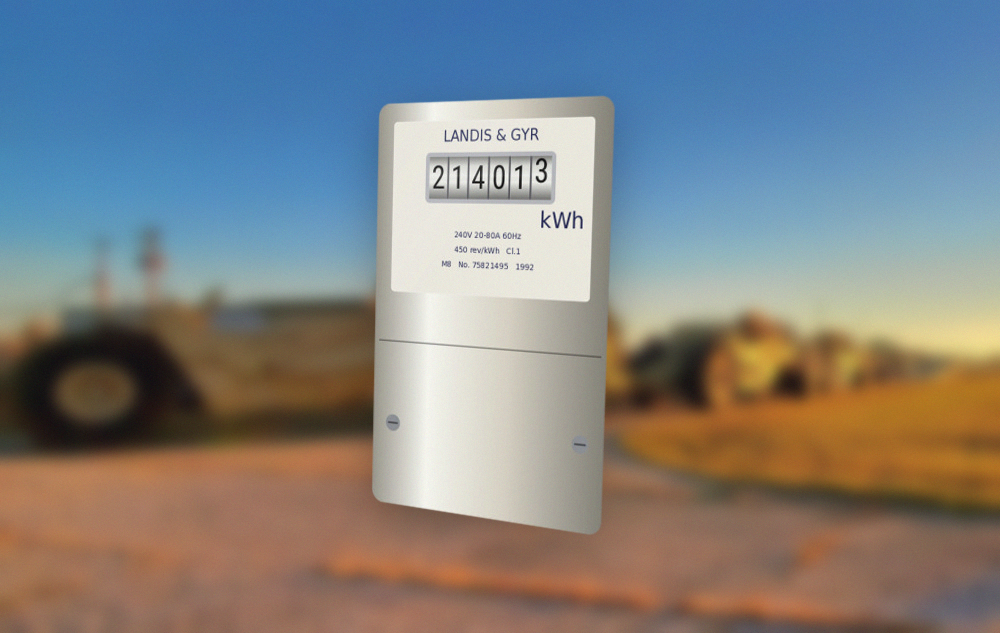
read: 214013 kWh
